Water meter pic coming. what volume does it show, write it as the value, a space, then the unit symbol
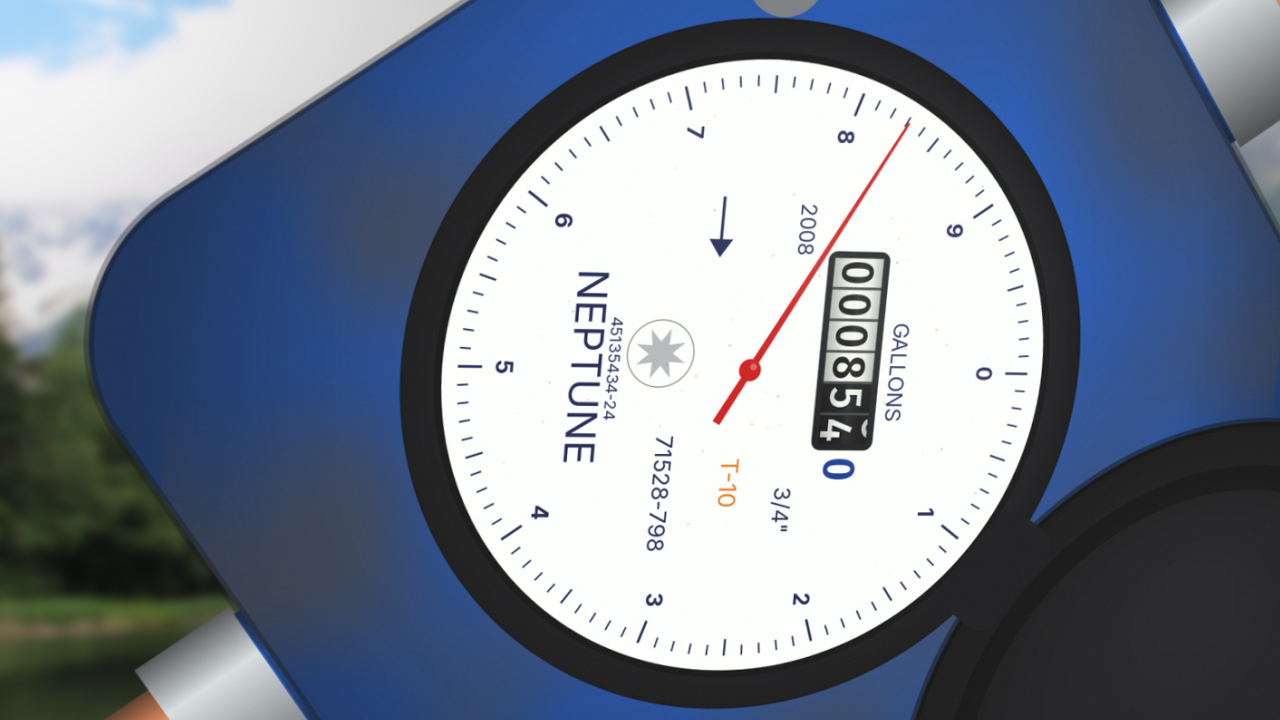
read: 8538.3 gal
